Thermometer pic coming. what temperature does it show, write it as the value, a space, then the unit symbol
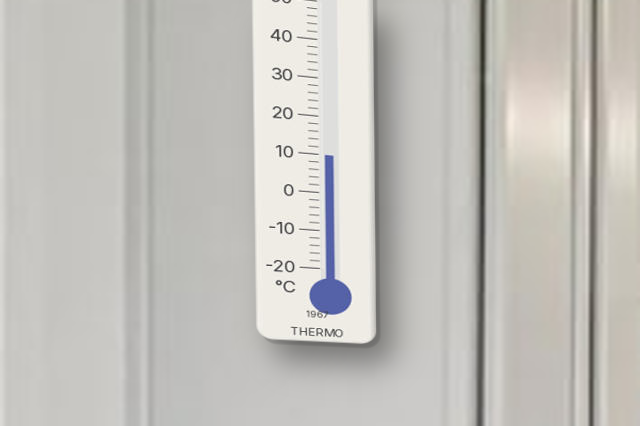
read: 10 °C
